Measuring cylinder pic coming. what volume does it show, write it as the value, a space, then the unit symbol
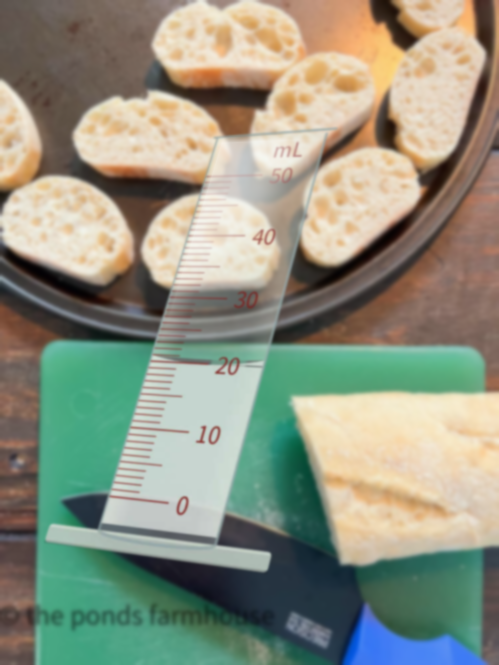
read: 20 mL
